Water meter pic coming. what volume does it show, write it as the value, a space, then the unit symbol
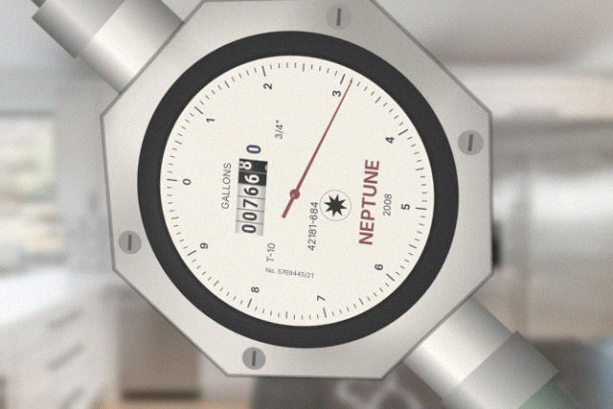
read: 76683.1 gal
